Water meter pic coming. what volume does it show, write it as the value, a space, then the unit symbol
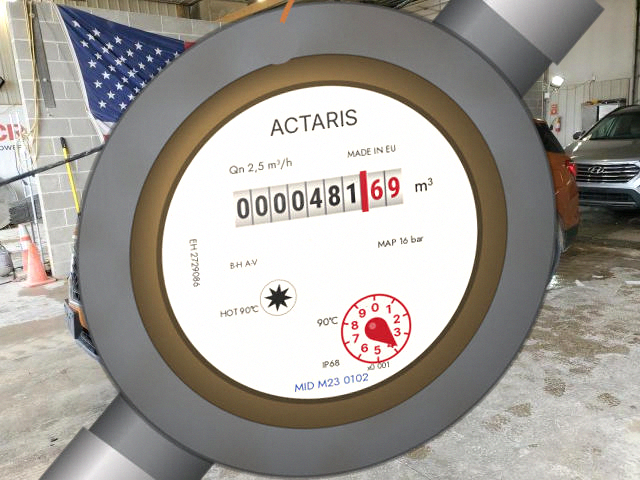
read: 481.693 m³
